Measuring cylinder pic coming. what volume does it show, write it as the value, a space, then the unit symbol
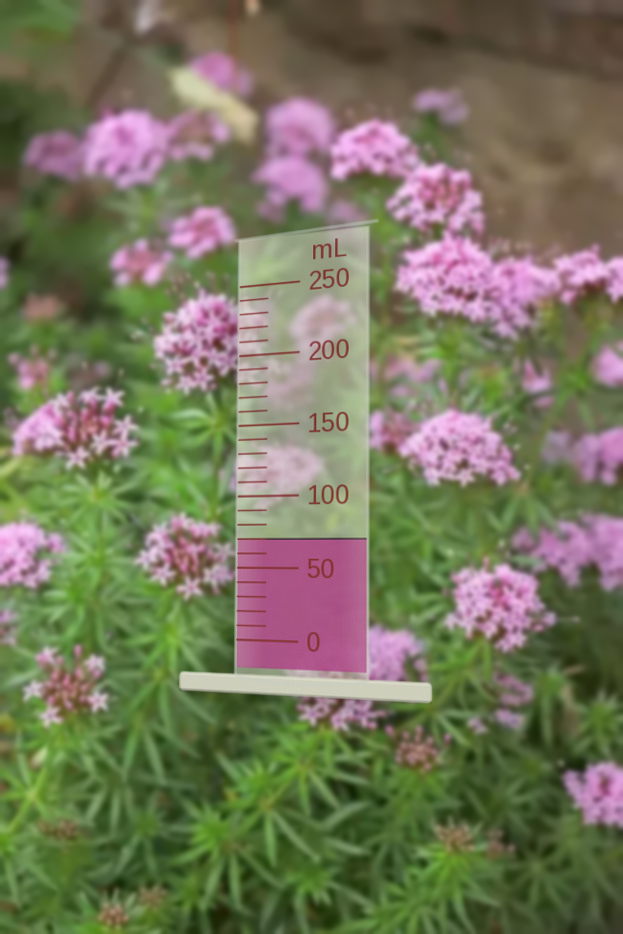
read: 70 mL
